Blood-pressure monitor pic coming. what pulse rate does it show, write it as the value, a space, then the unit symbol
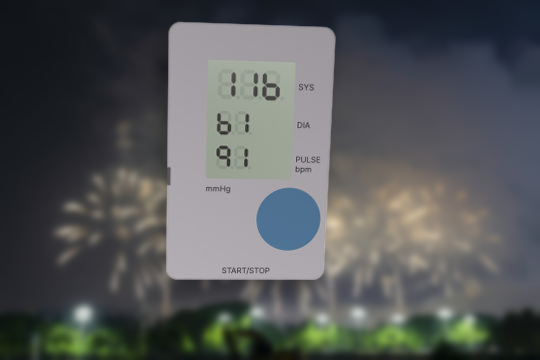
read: 91 bpm
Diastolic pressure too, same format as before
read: 61 mmHg
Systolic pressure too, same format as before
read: 116 mmHg
